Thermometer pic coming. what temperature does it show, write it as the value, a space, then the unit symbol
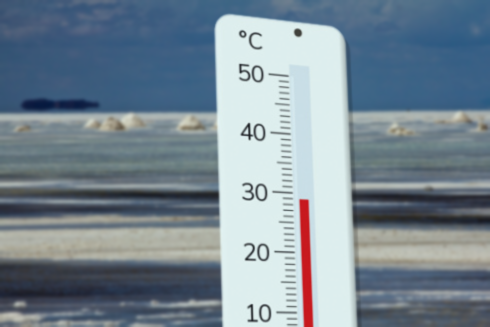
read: 29 °C
